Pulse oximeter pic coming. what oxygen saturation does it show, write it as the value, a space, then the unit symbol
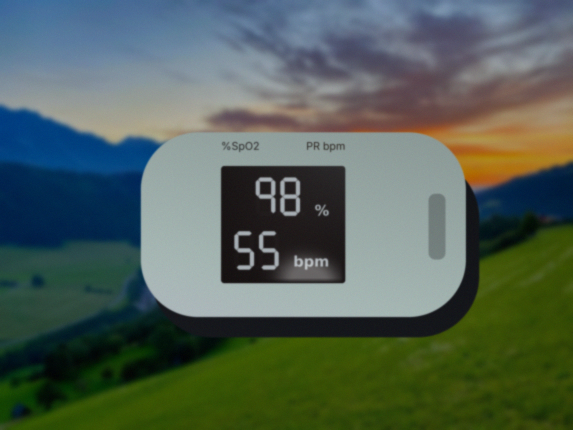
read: 98 %
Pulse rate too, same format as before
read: 55 bpm
